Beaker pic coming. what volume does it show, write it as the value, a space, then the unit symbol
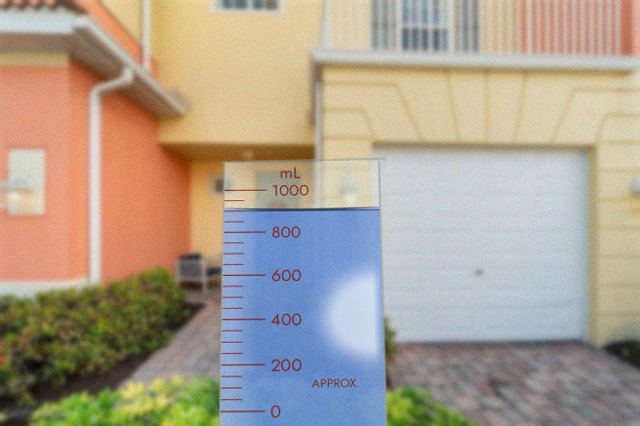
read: 900 mL
